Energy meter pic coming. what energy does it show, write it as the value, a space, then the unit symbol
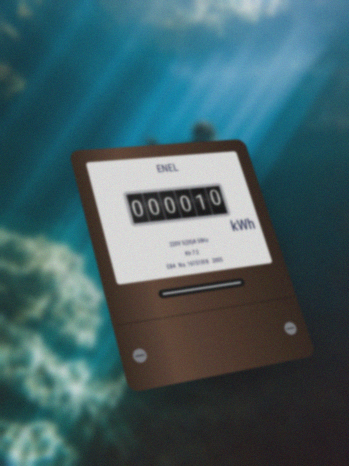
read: 10 kWh
